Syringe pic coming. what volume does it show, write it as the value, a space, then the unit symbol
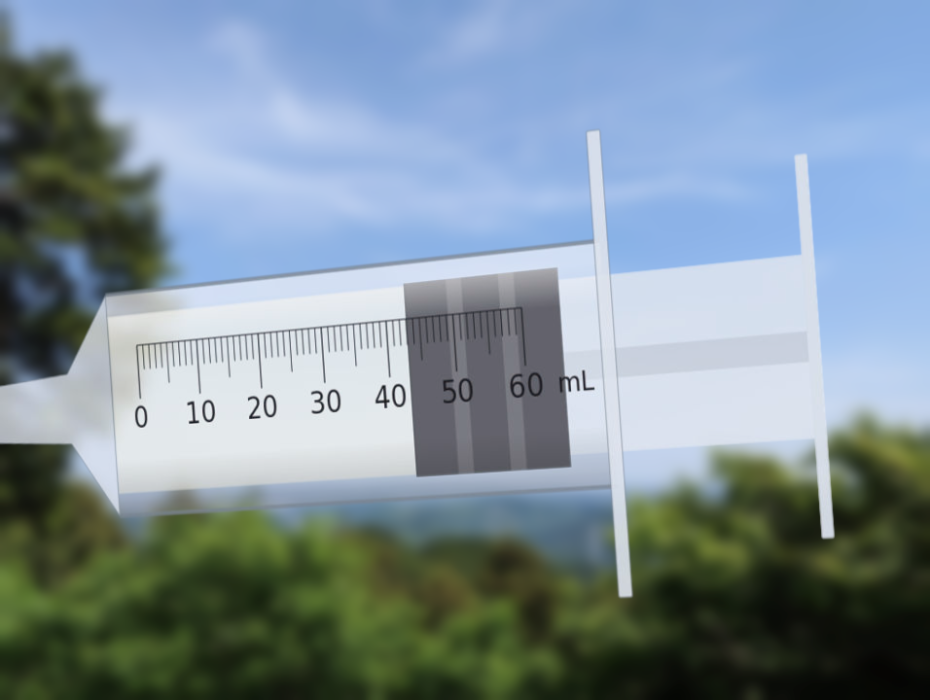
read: 43 mL
